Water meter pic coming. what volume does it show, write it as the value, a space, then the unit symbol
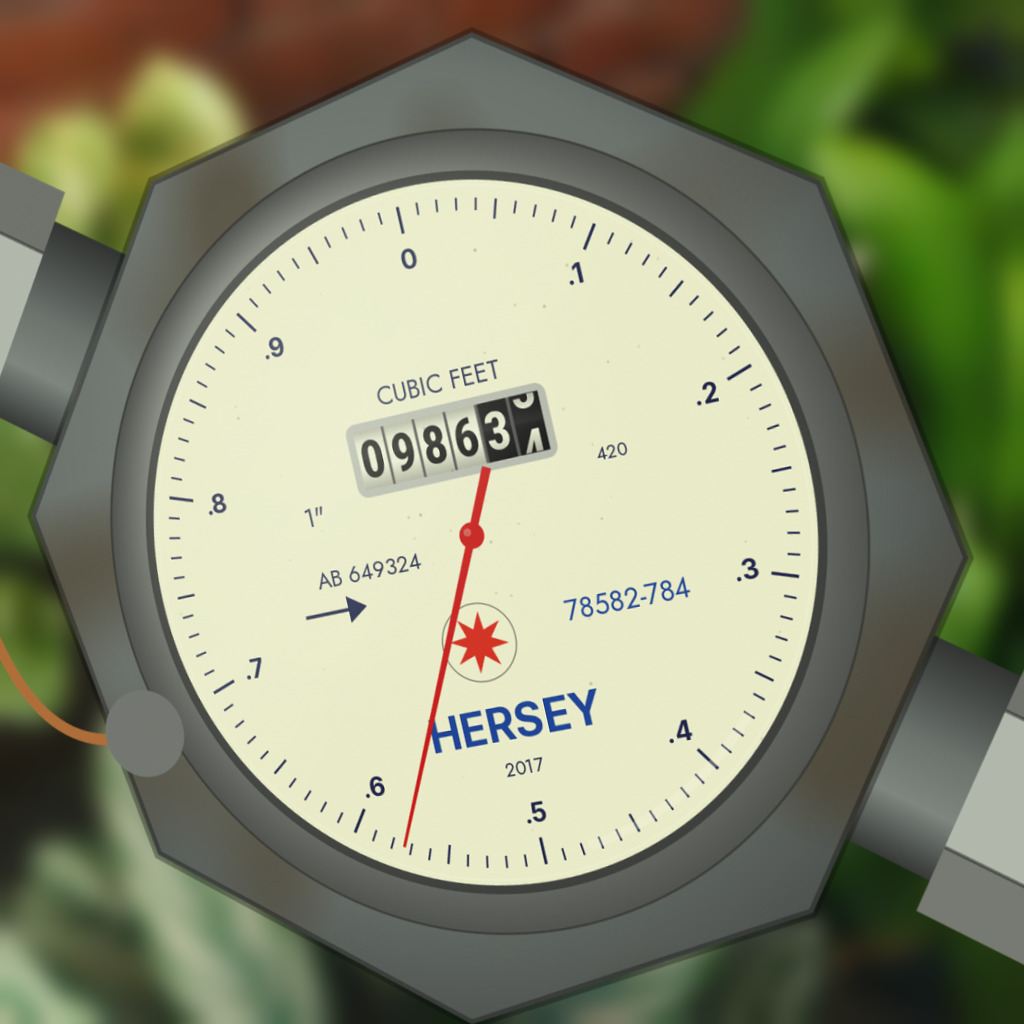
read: 98633.57 ft³
